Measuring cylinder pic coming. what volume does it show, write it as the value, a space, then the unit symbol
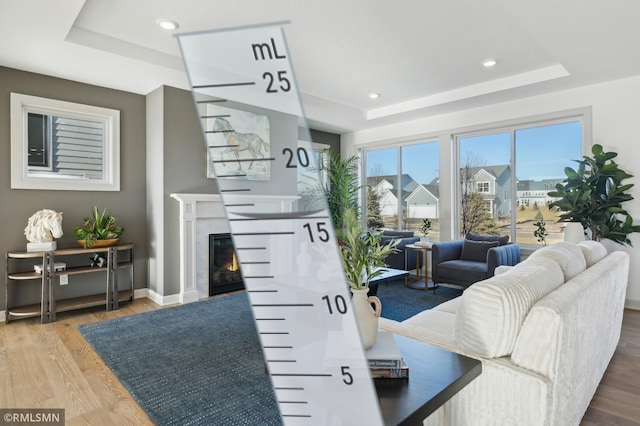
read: 16 mL
